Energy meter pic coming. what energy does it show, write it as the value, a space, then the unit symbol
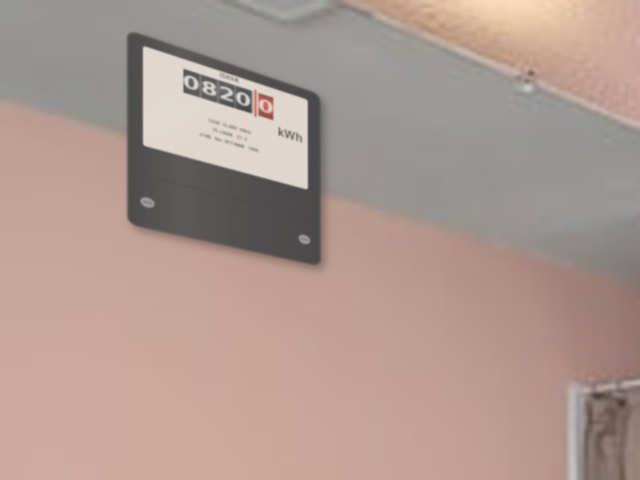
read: 820.0 kWh
